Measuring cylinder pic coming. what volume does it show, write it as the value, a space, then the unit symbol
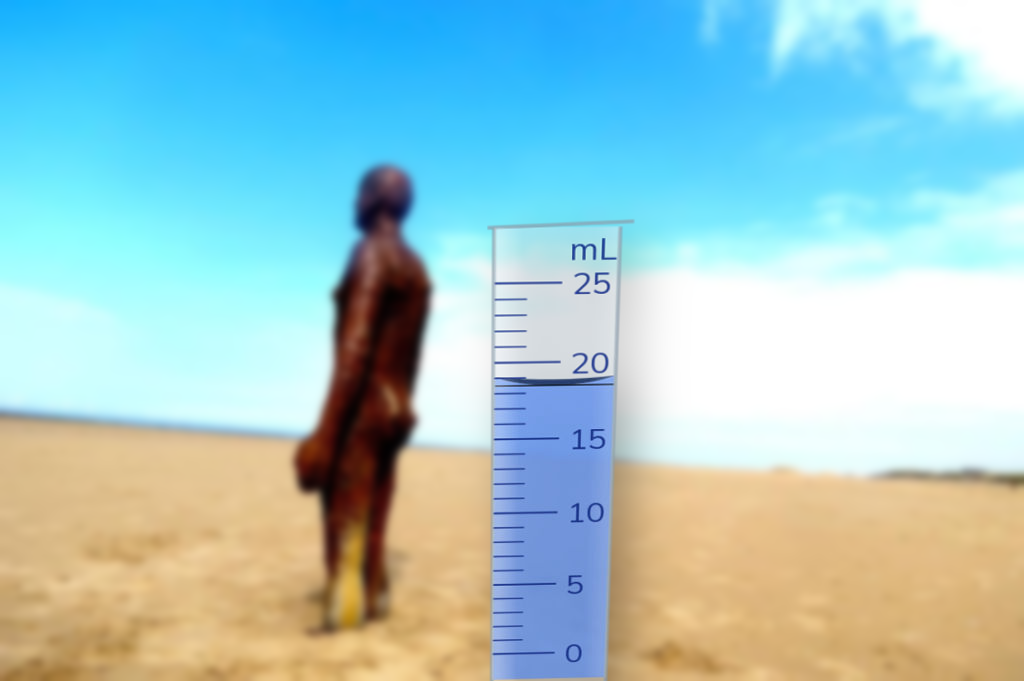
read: 18.5 mL
